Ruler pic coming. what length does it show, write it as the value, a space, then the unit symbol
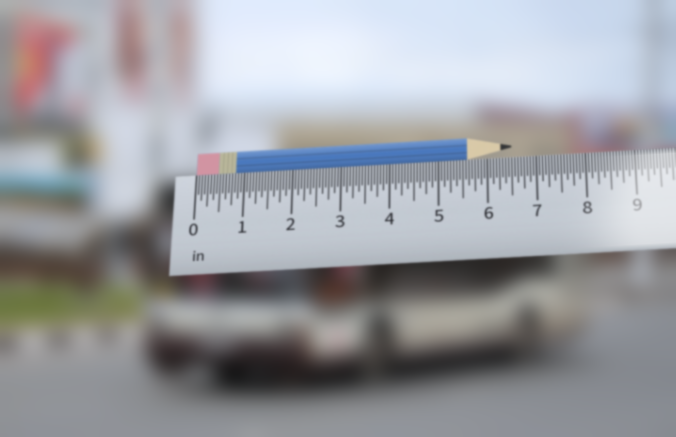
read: 6.5 in
